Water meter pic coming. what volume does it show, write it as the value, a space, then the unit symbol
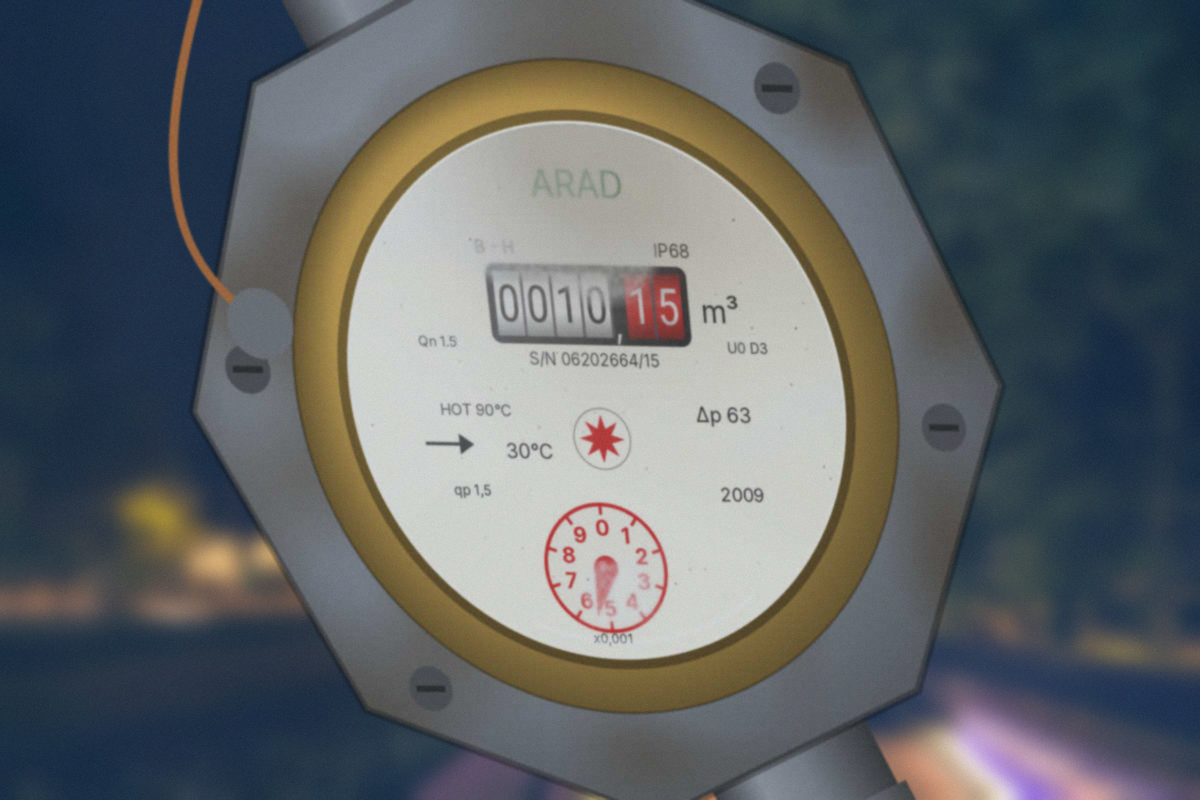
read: 10.155 m³
